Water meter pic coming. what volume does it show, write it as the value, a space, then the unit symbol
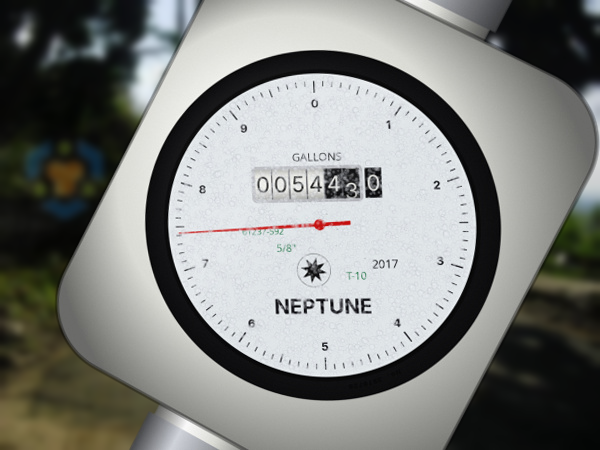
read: 54427.4 gal
